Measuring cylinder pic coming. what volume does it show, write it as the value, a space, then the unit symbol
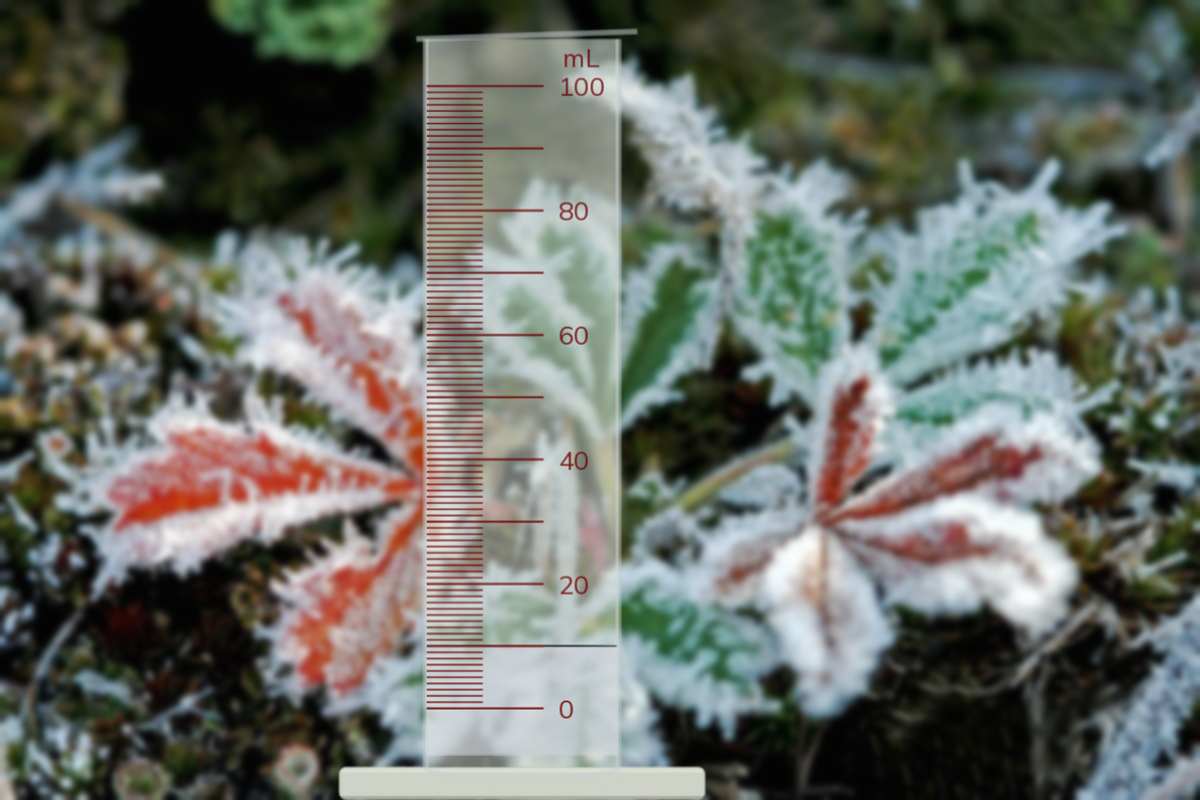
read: 10 mL
